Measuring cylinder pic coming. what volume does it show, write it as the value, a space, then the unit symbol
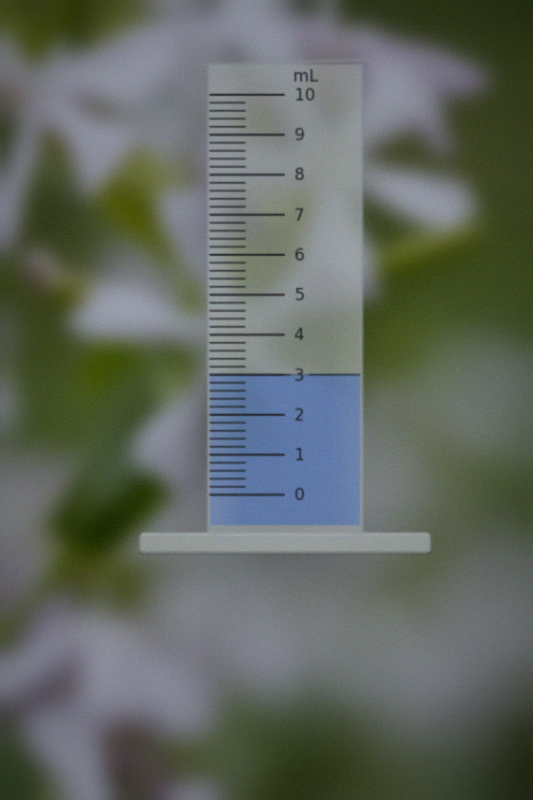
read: 3 mL
